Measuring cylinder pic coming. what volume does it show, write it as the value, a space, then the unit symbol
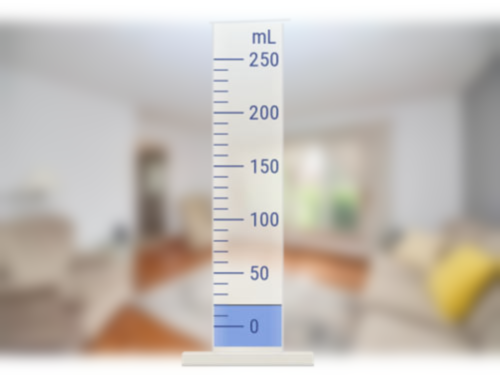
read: 20 mL
